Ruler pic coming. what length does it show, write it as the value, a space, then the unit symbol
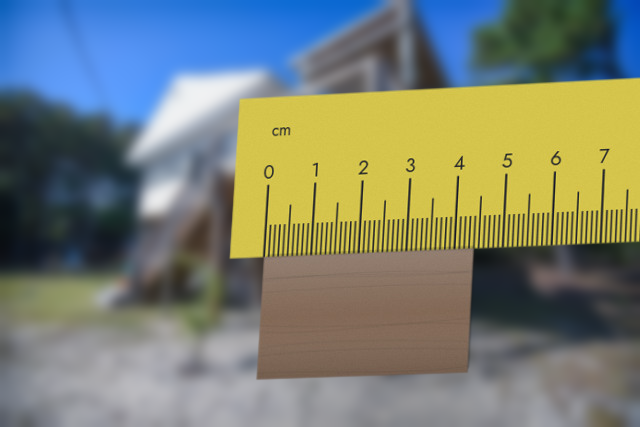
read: 4.4 cm
